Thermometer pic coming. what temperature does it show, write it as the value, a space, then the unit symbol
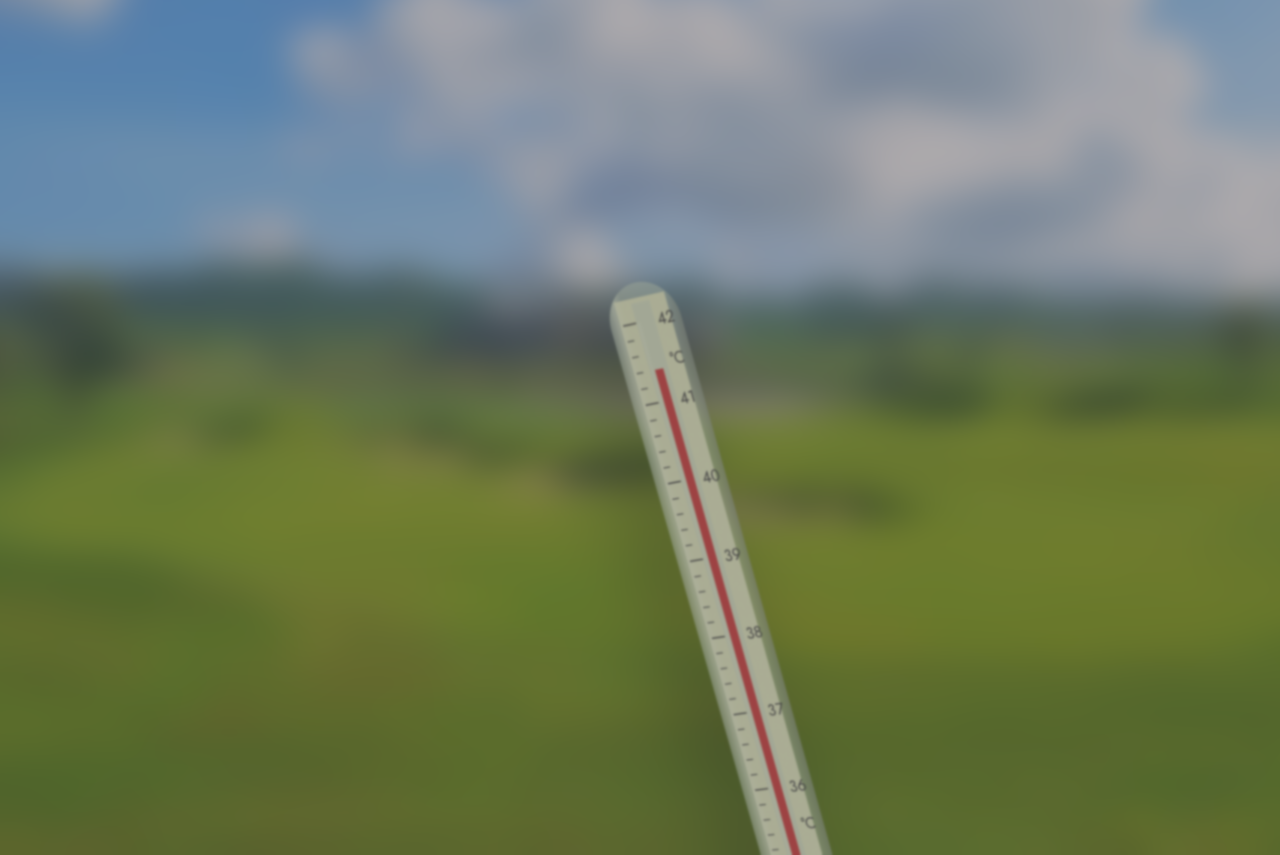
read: 41.4 °C
